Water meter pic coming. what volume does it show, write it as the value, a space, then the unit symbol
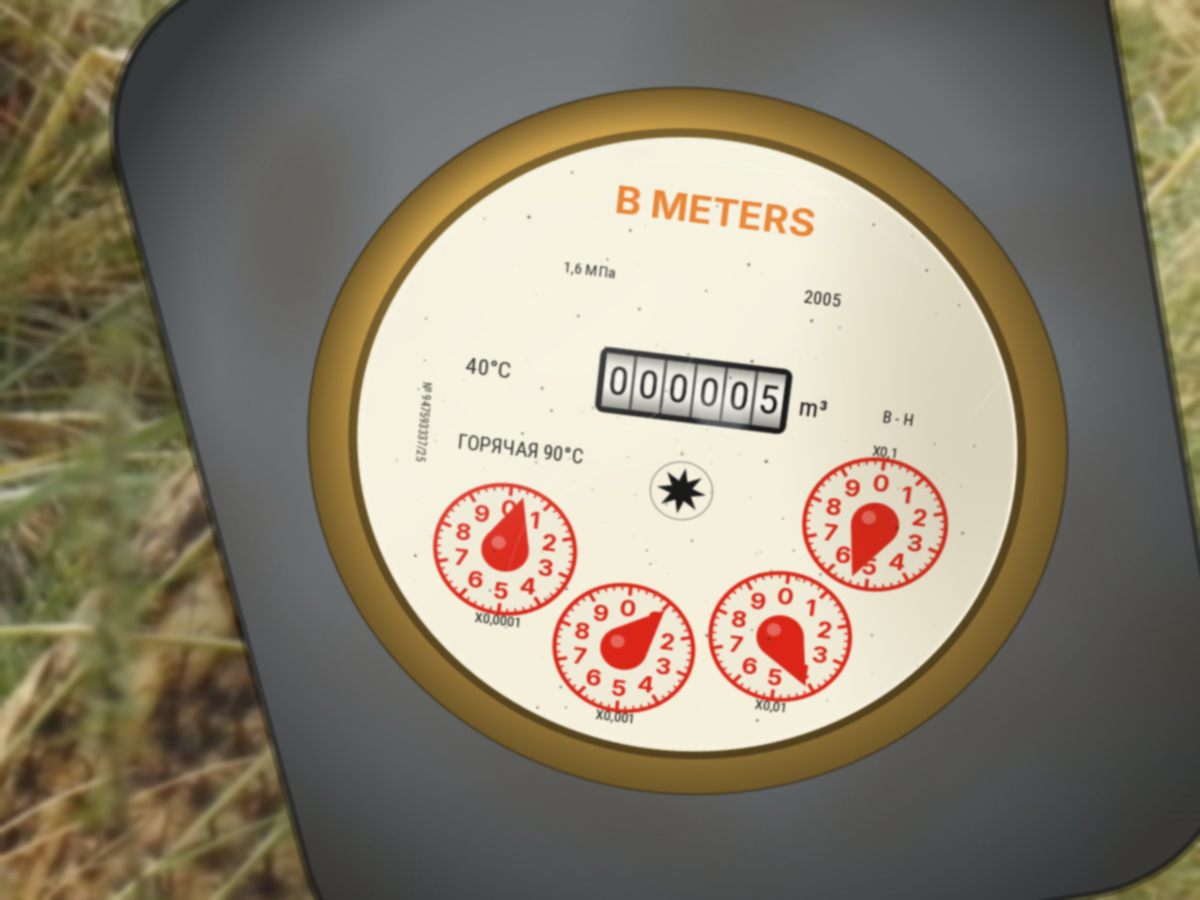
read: 5.5410 m³
